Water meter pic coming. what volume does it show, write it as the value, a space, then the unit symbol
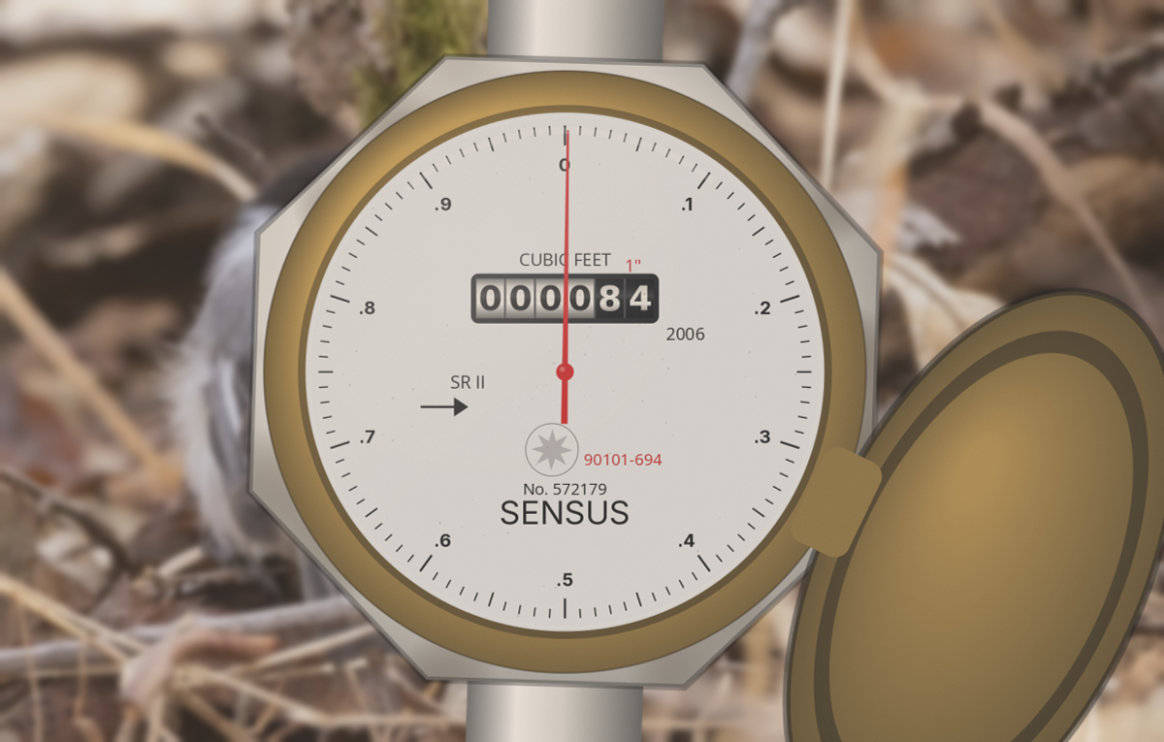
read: 84.00 ft³
